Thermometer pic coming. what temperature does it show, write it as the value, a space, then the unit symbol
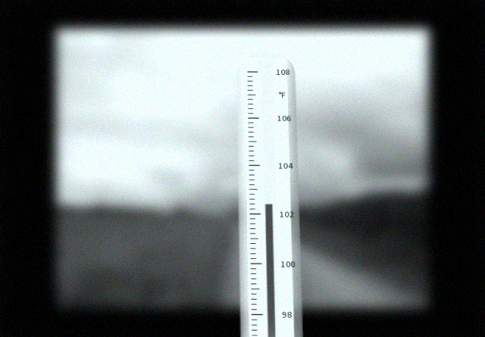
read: 102.4 °F
